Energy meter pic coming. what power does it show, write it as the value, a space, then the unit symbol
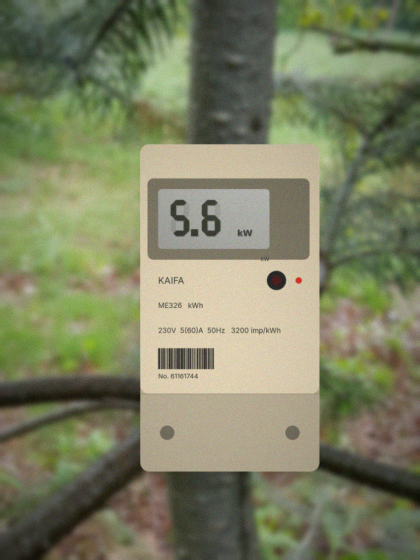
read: 5.6 kW
